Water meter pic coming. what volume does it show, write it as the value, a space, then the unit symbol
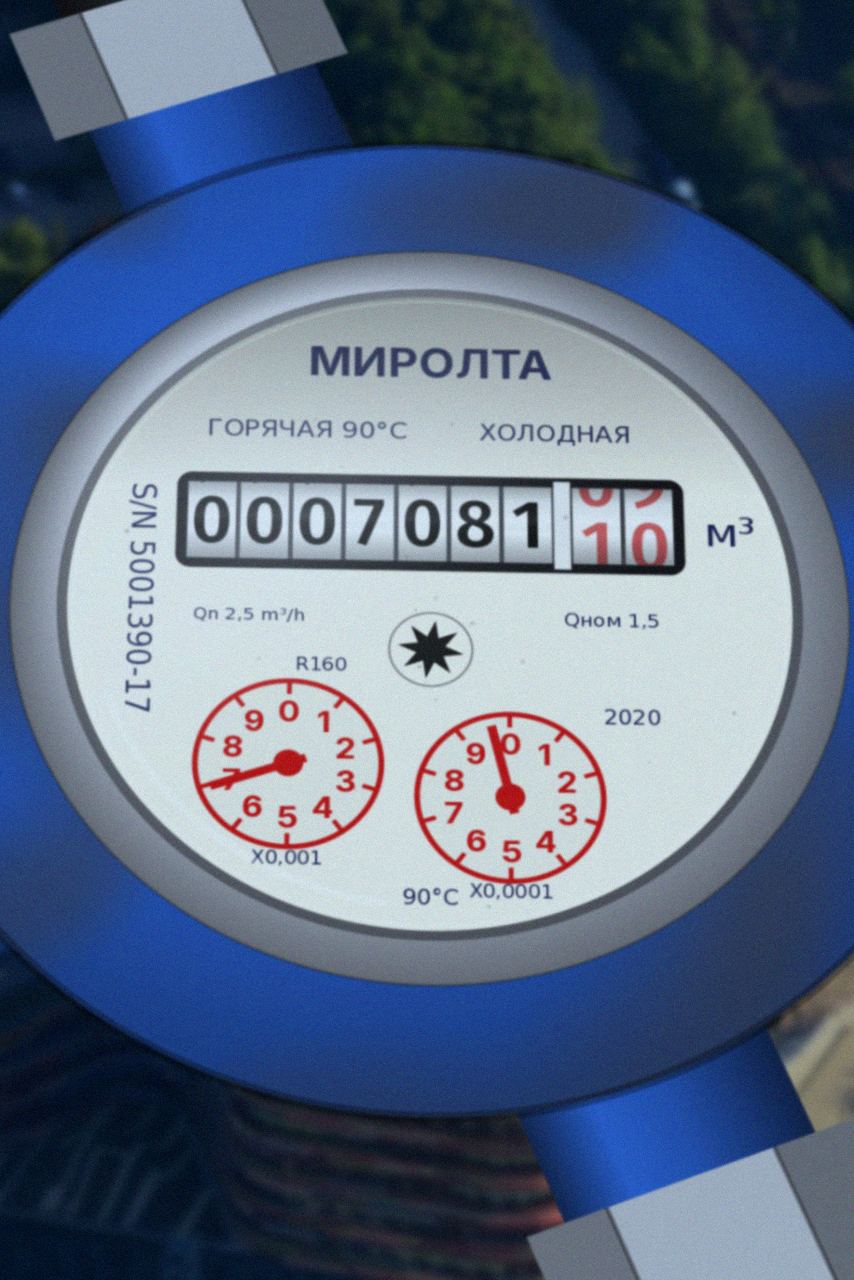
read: 7081.0969 m³
